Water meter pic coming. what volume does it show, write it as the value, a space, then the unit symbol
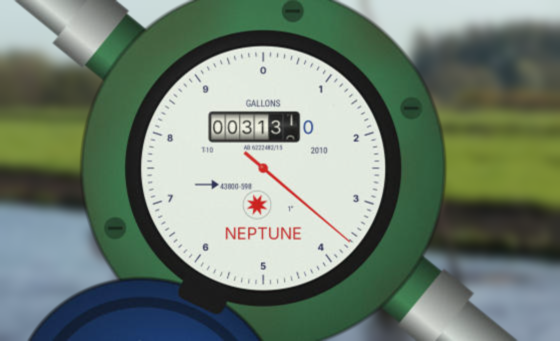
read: 31313.6 gal
